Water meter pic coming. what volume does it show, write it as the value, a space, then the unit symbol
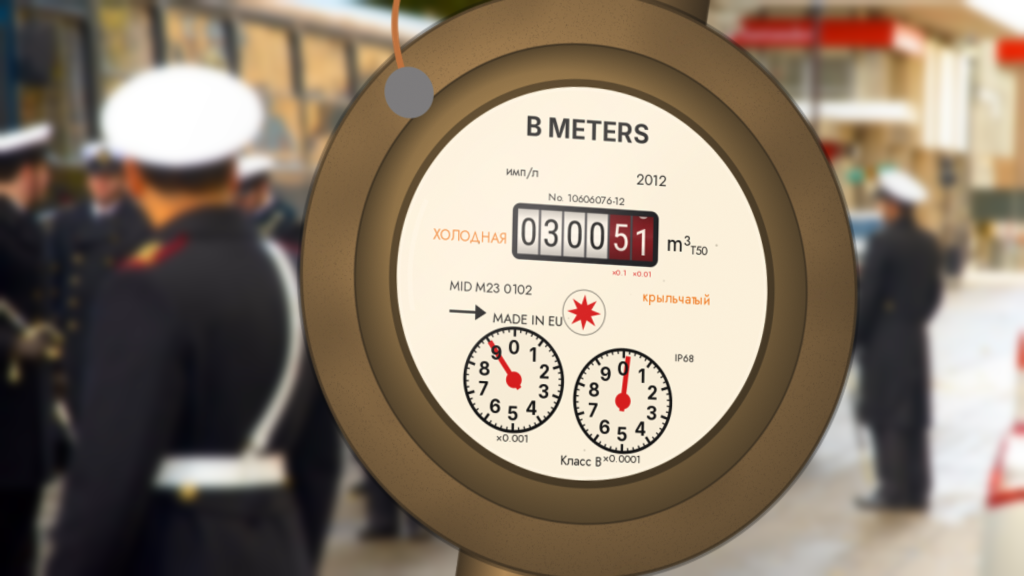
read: 300.5090 m³
